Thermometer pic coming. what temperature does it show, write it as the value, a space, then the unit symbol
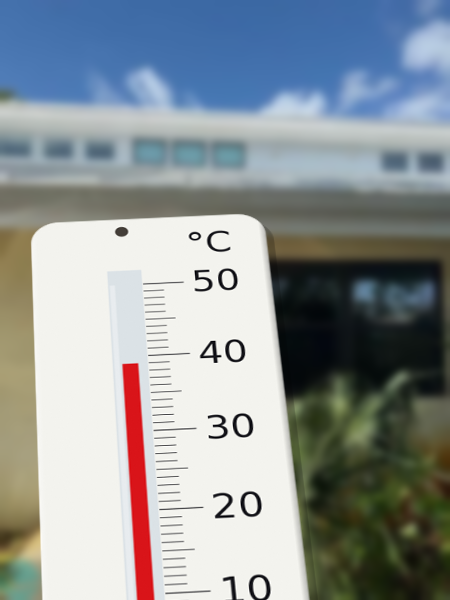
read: 39 °C
